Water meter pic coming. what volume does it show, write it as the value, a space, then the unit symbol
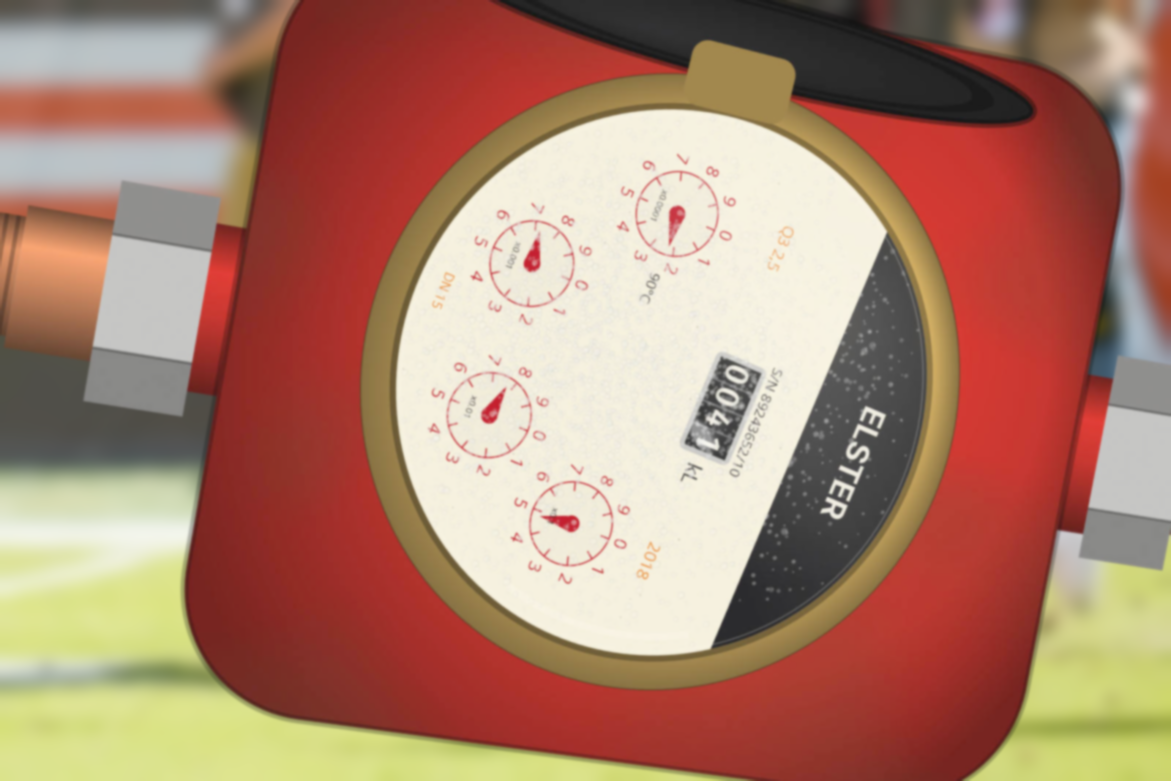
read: 41.4772 kL
